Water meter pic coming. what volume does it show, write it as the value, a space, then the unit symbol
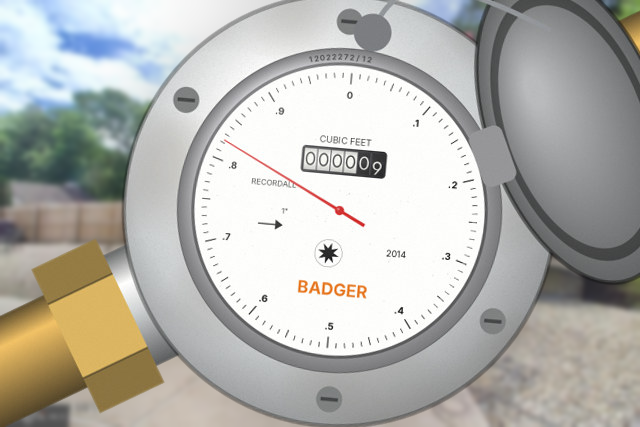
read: 8.82 ft³
